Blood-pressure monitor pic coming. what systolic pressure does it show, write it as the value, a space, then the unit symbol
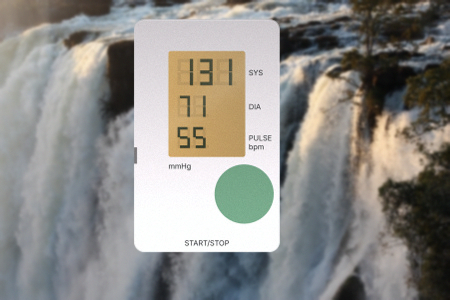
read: 131 mmHg
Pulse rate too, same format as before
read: 55 bpm
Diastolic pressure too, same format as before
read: 71 mmHg
